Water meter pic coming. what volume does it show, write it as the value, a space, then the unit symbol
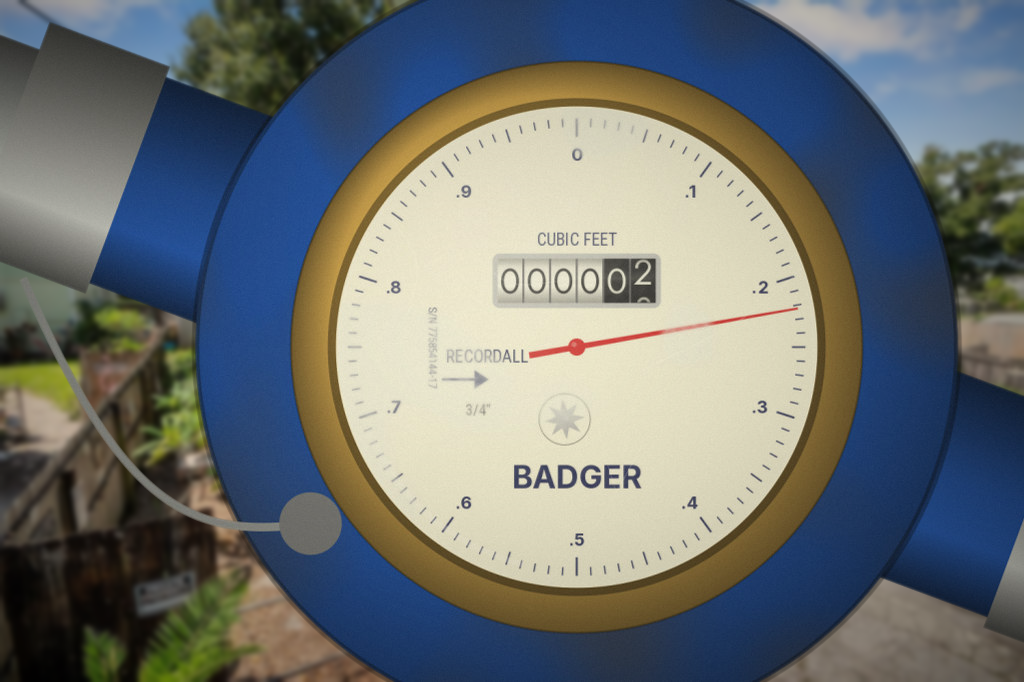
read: 2.22 ft³
